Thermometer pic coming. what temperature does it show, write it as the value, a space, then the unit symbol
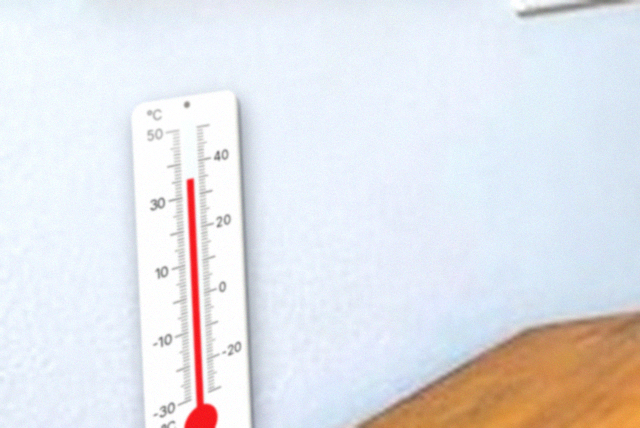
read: 35 °C
